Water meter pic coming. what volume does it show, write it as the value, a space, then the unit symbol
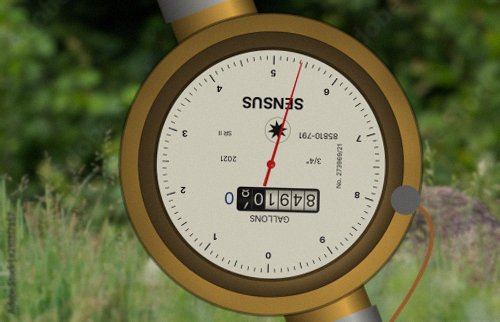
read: 8491075.4 gal
